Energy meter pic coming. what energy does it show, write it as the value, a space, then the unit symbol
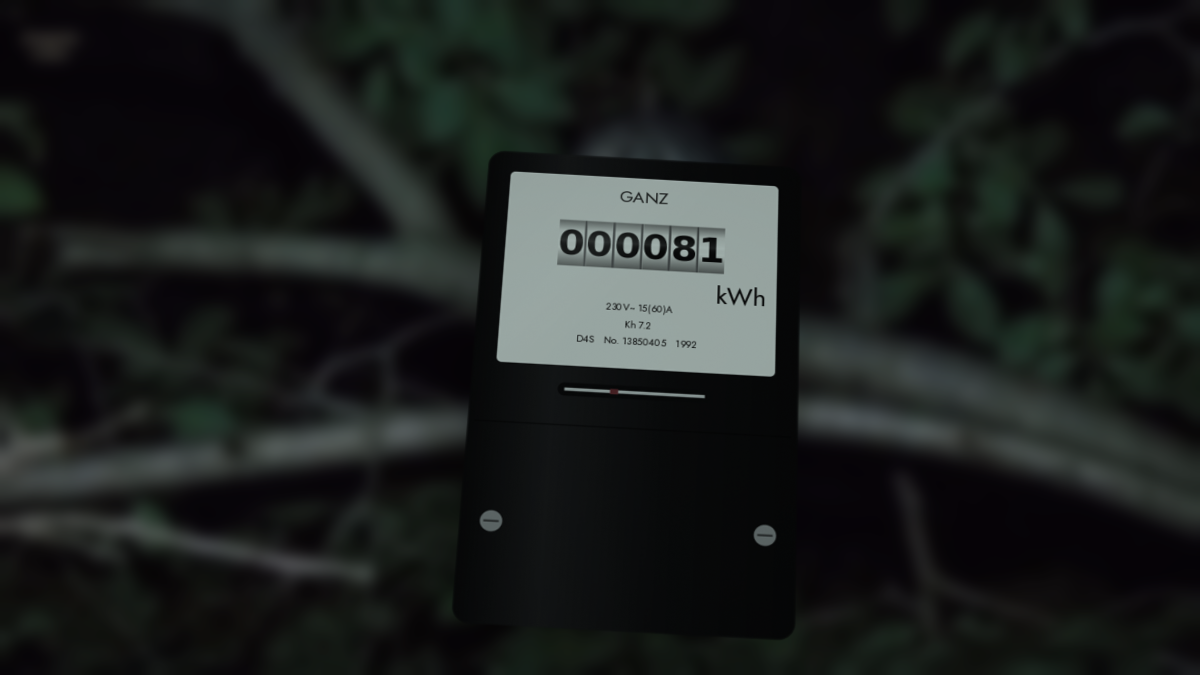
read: 81 kWh
